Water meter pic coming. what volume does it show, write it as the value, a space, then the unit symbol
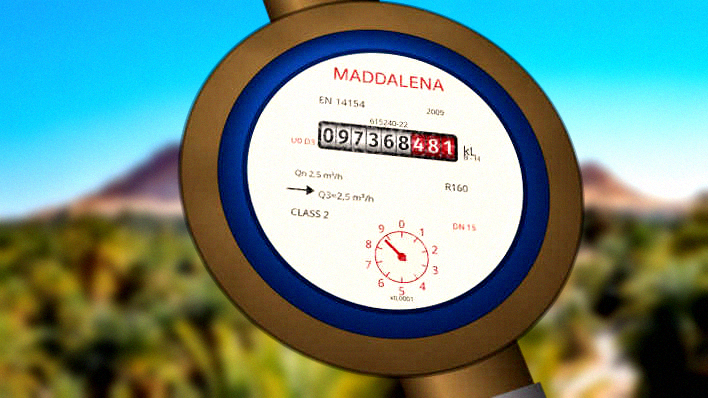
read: 97368.4818 kL
